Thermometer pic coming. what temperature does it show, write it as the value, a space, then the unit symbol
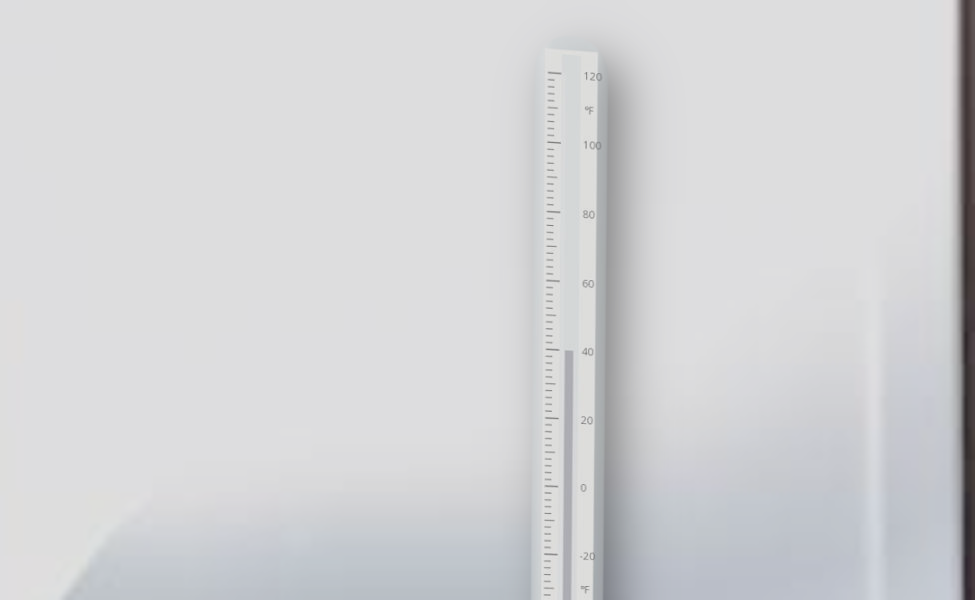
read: 40 °F
